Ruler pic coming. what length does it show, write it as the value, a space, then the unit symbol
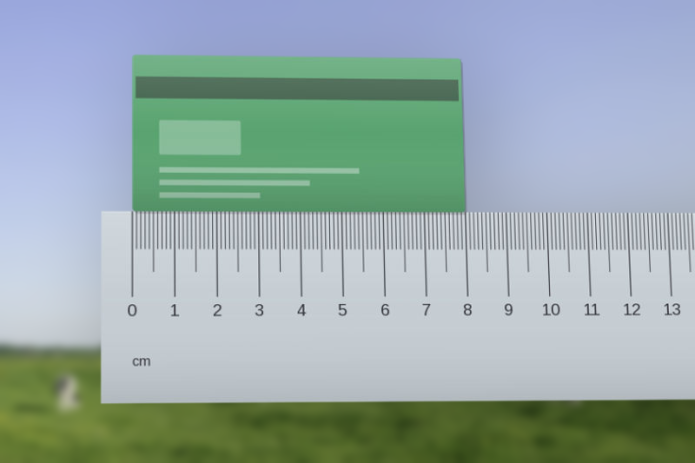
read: 8 cm
